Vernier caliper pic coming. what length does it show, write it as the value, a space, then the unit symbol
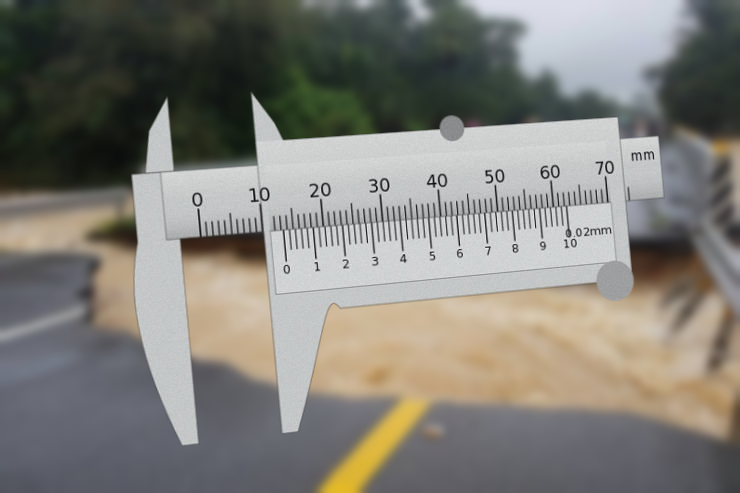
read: 13.4 mm
